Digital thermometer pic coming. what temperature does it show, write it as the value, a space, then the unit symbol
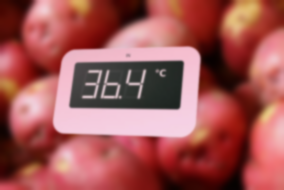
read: 36.4 °C
